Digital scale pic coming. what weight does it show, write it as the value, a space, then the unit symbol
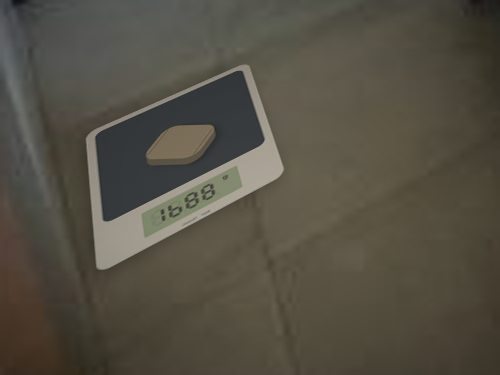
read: 1688 g
